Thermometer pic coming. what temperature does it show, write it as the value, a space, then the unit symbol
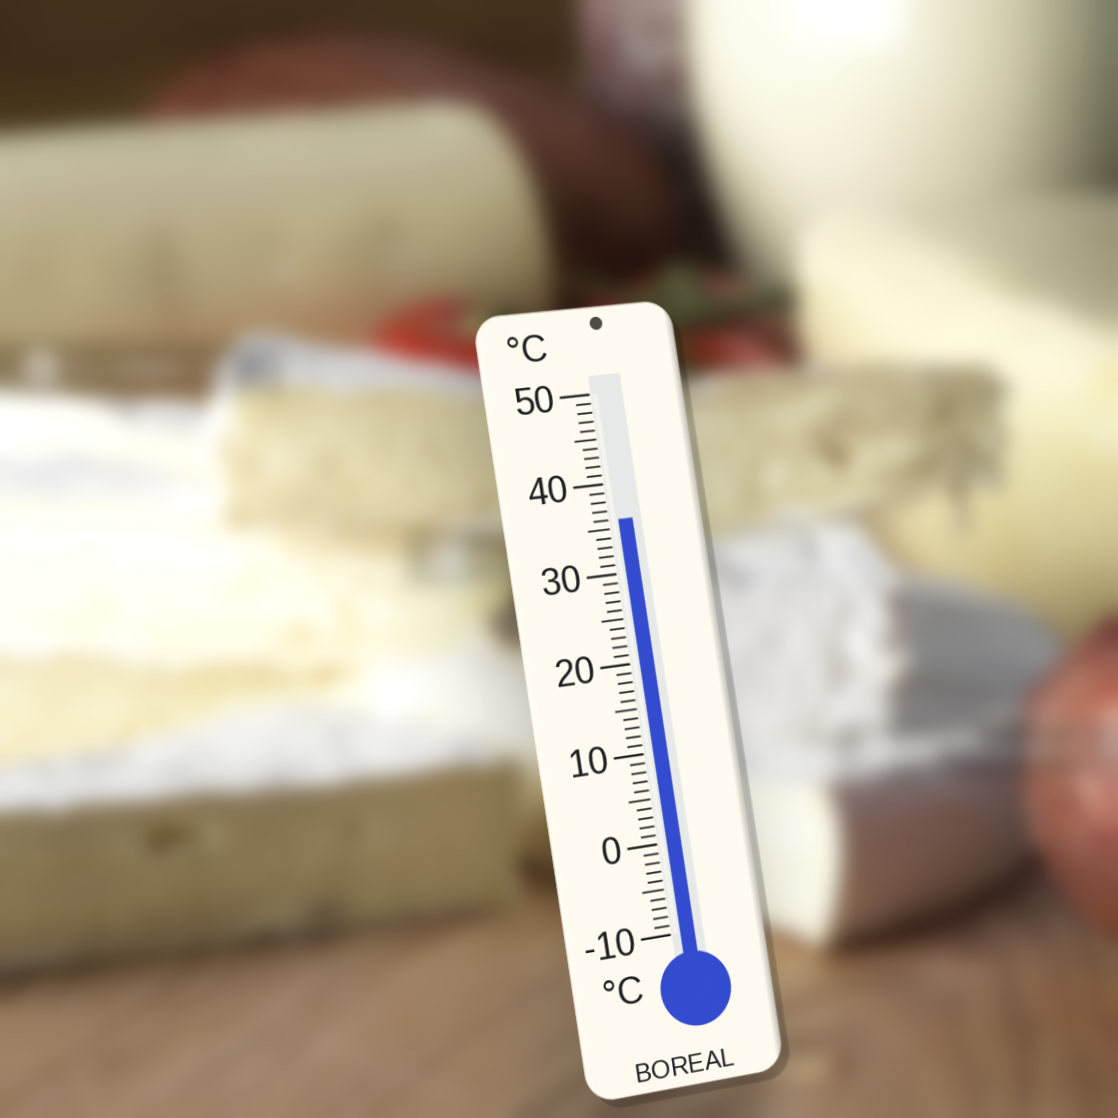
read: 36 °C
